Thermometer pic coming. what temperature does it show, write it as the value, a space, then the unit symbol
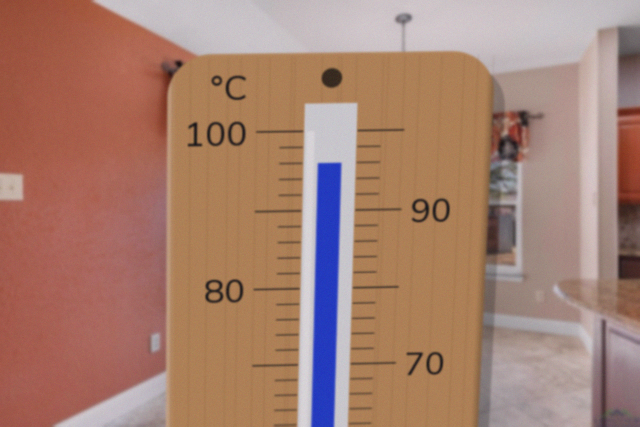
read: 96 °C
